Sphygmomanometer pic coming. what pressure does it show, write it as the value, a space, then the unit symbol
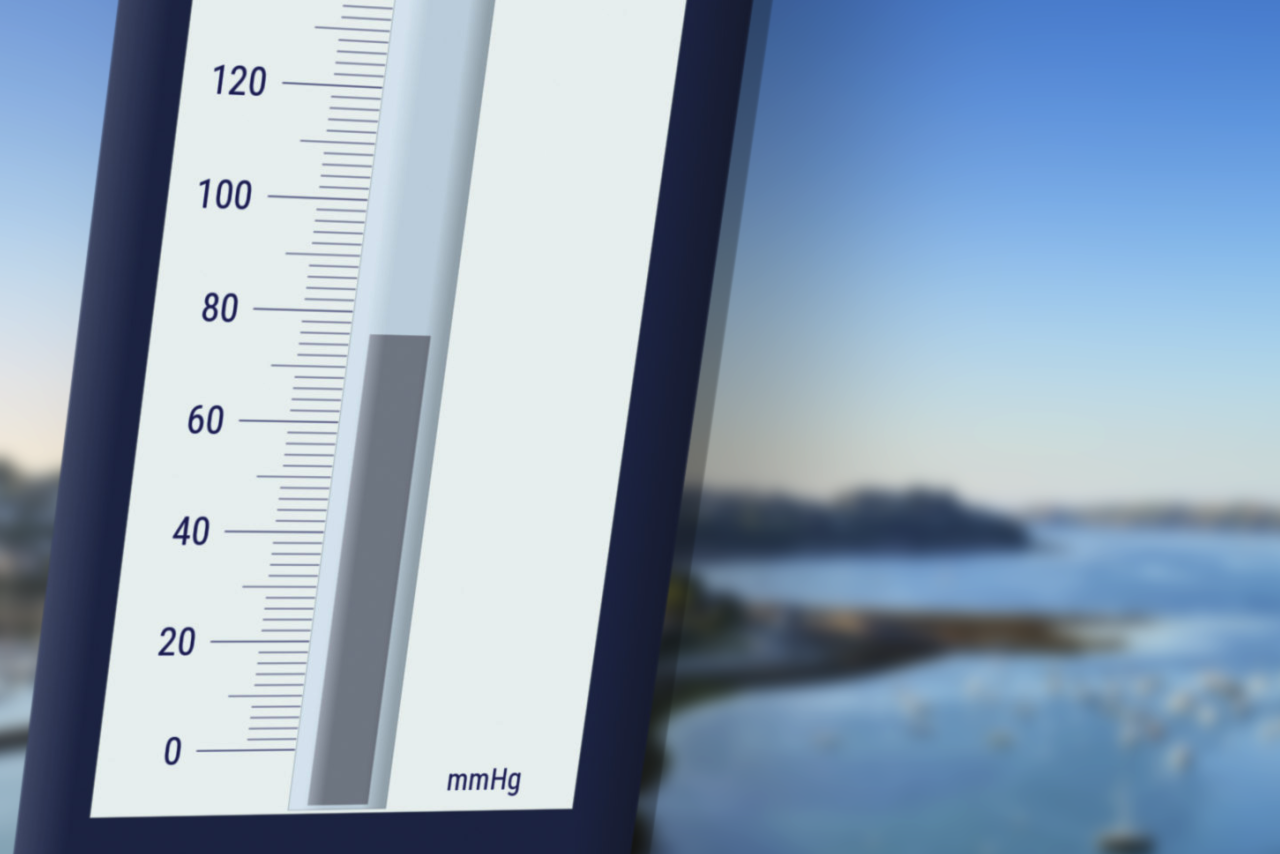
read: 76 mmHg
